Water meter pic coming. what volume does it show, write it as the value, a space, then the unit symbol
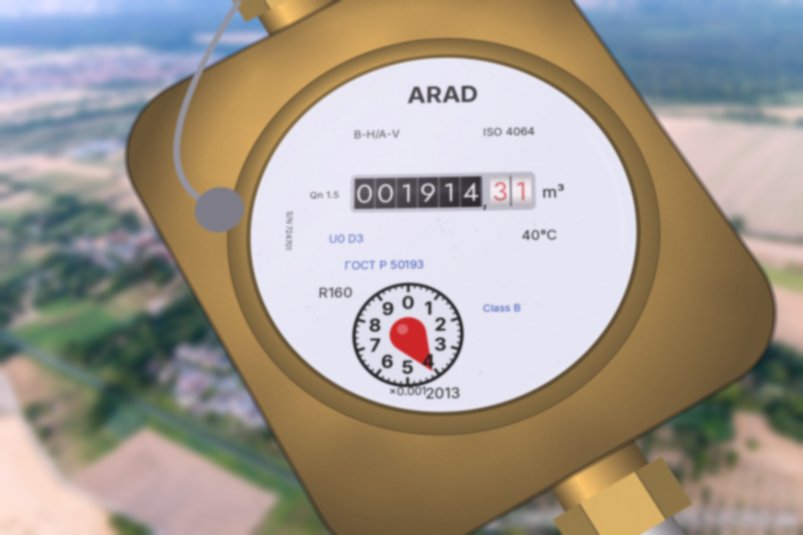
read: 1914.314 m³
